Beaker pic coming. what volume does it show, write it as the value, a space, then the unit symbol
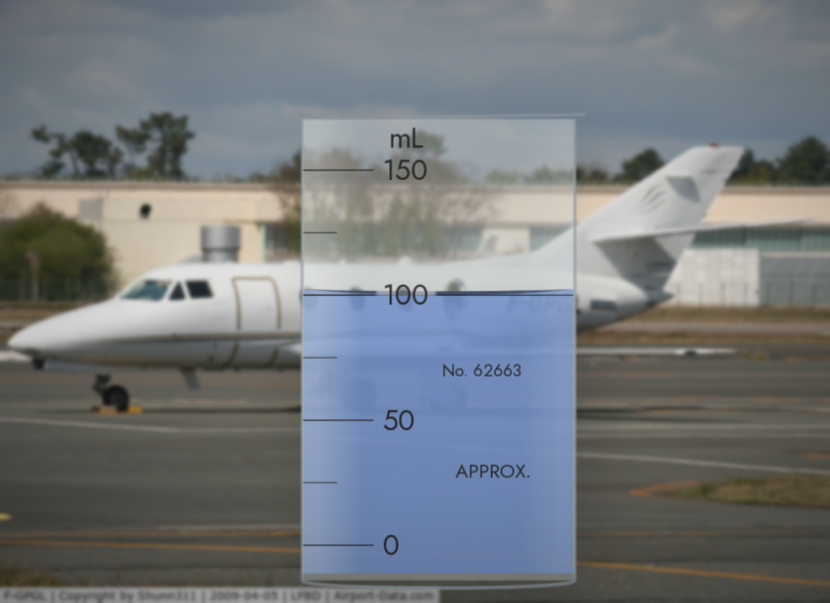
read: 100 mL
